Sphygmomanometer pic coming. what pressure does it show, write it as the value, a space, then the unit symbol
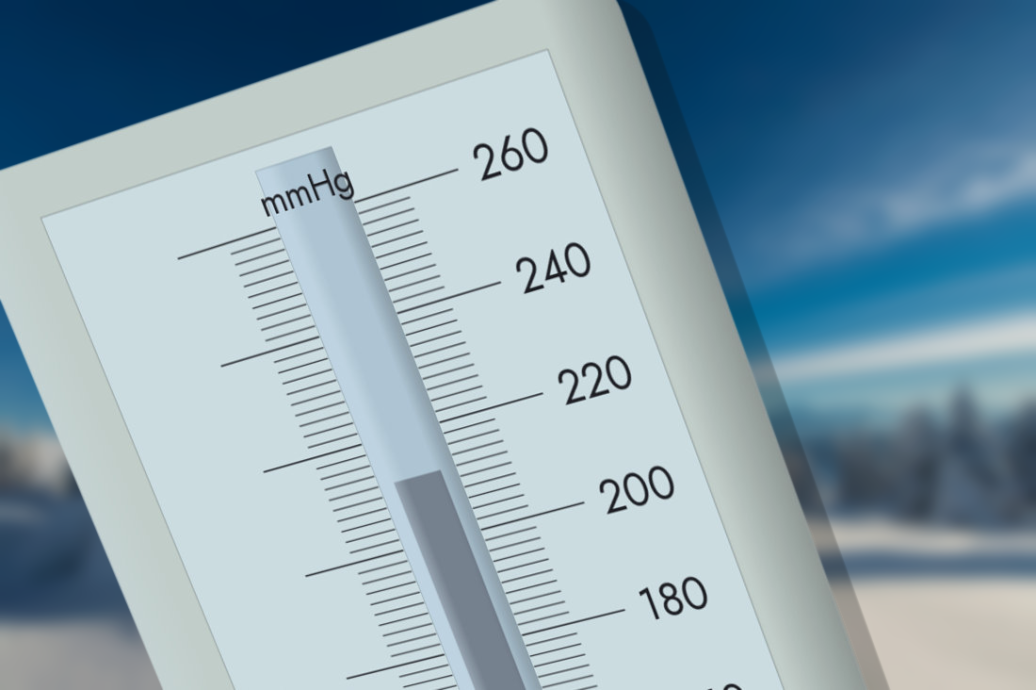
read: 212 mmHg
